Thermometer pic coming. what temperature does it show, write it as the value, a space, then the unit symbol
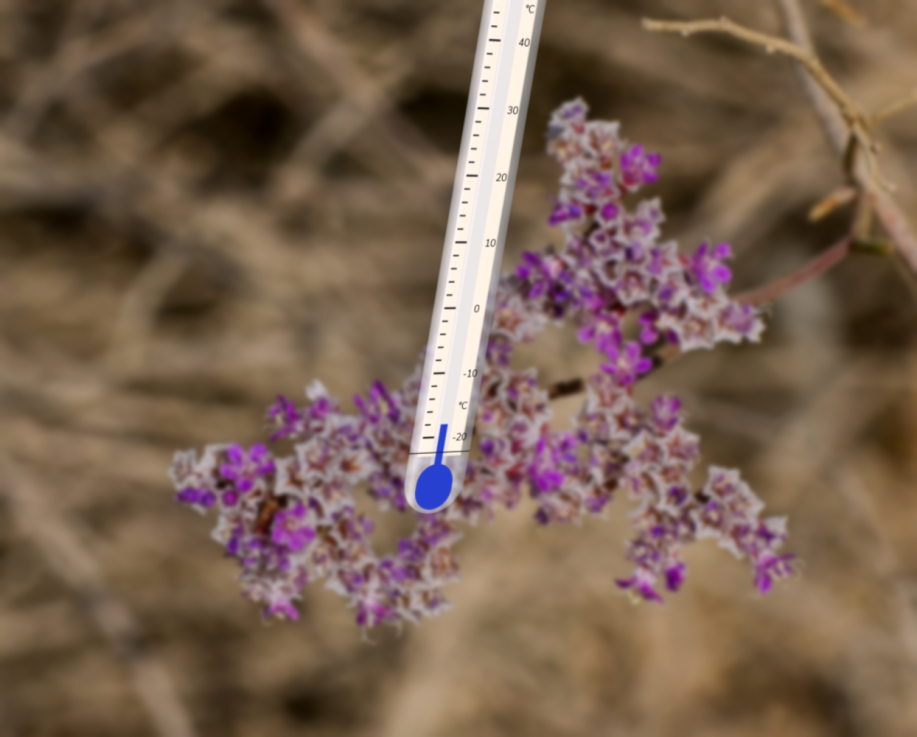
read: -18 °C
